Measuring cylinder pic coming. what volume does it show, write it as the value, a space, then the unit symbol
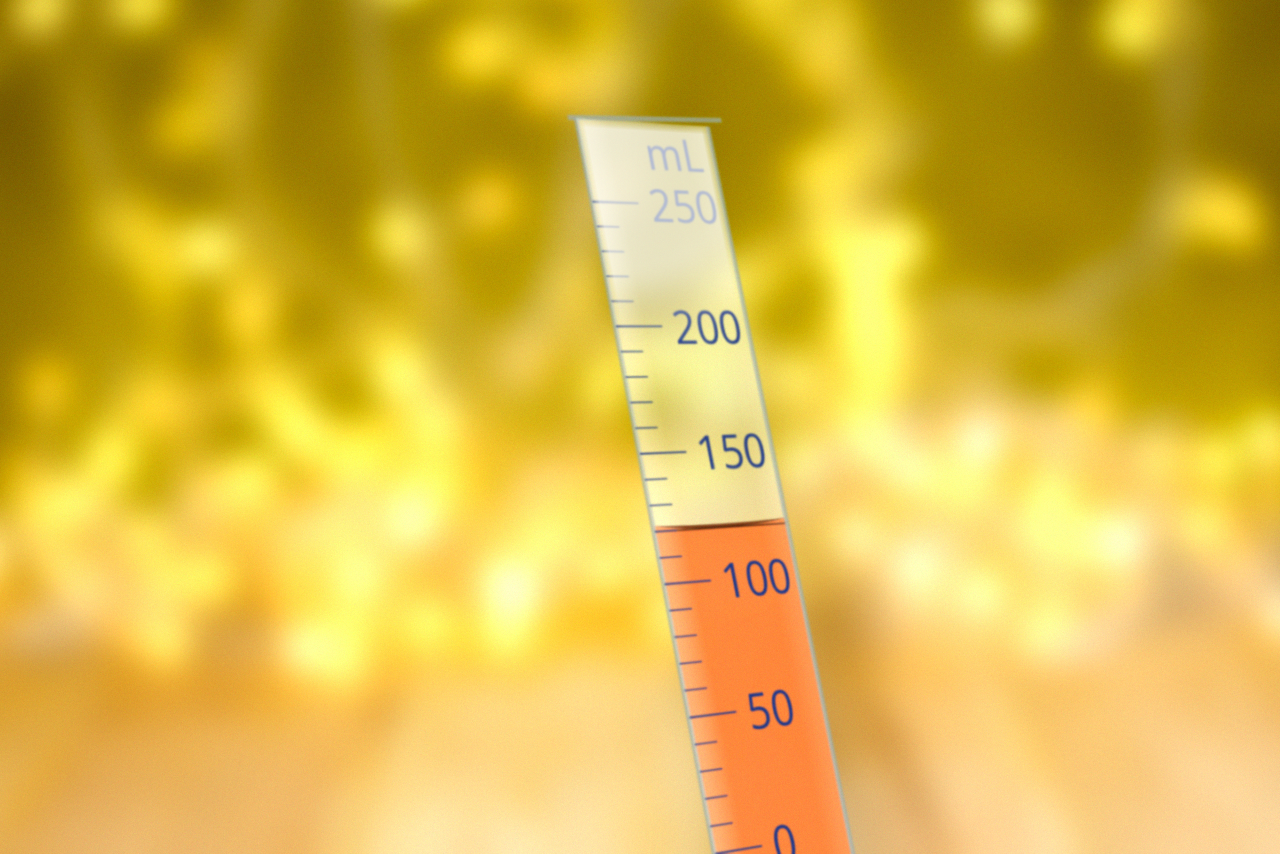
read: 120 mL
